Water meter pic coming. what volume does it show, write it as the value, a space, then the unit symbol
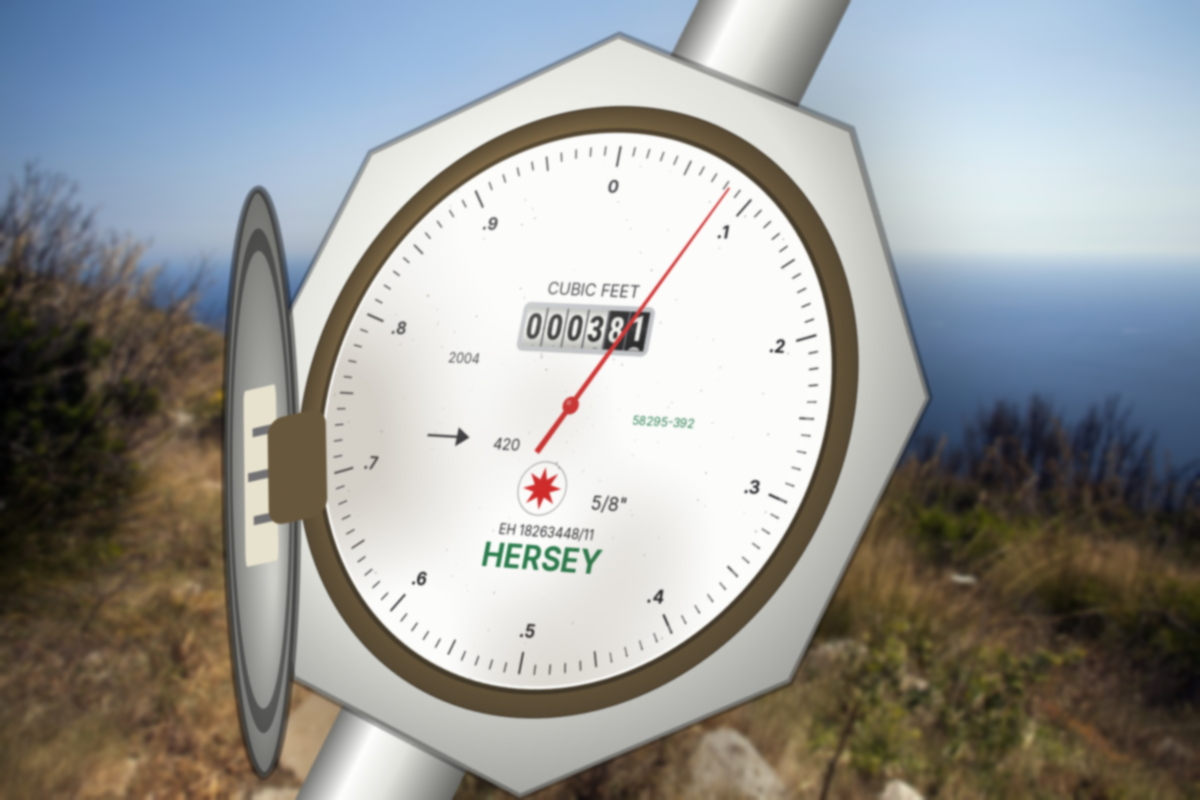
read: 381.08 ft³
